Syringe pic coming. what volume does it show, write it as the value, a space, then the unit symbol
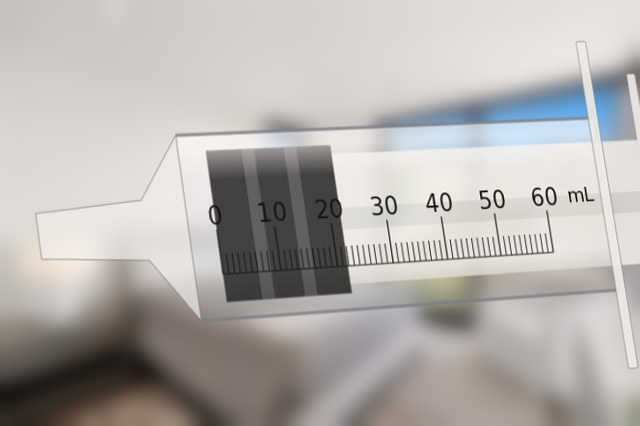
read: 0 mL
